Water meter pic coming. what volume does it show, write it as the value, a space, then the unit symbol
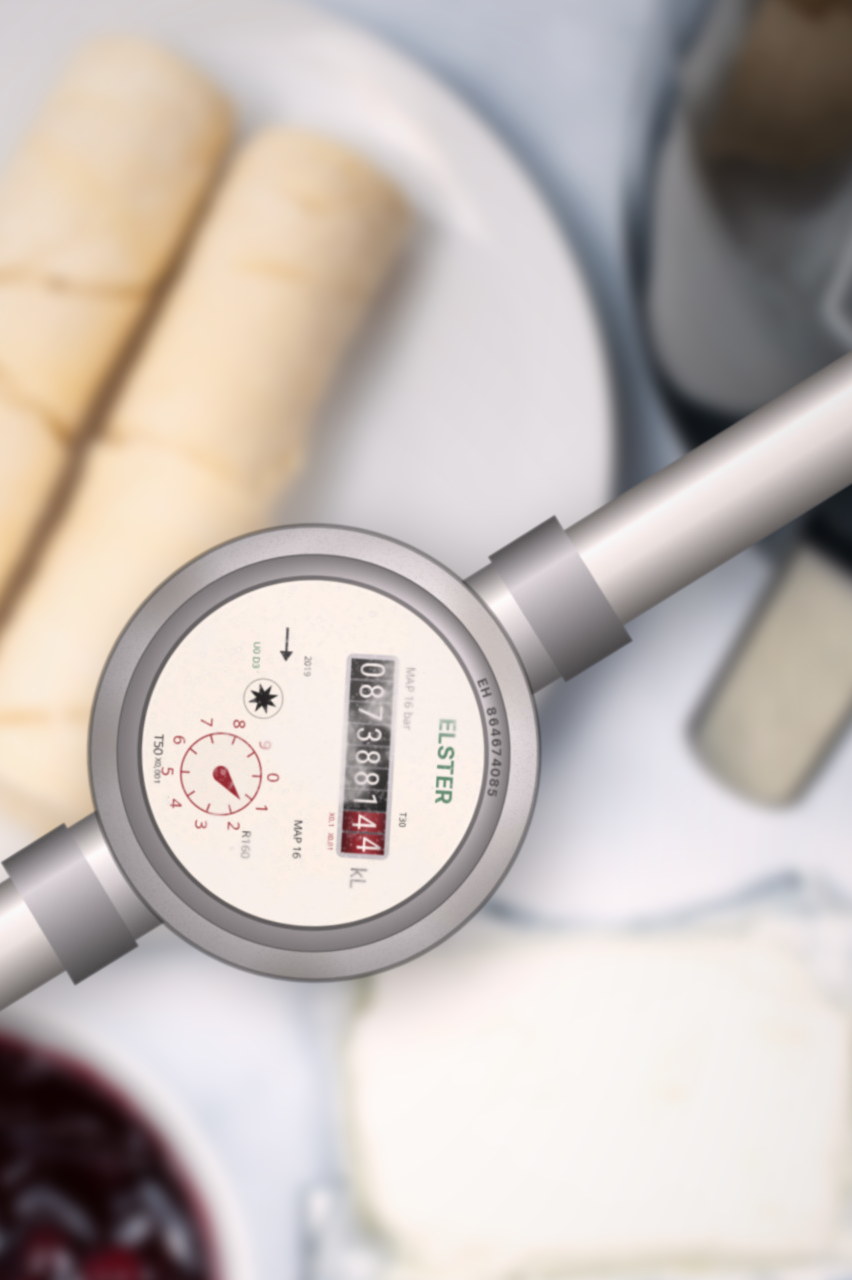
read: 873881.441 kL
